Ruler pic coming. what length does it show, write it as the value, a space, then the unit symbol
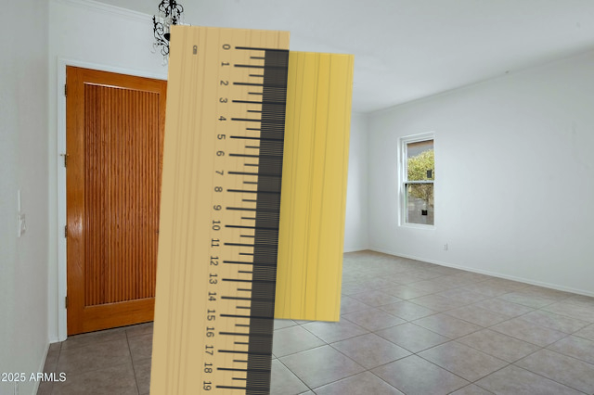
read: 15 cm
